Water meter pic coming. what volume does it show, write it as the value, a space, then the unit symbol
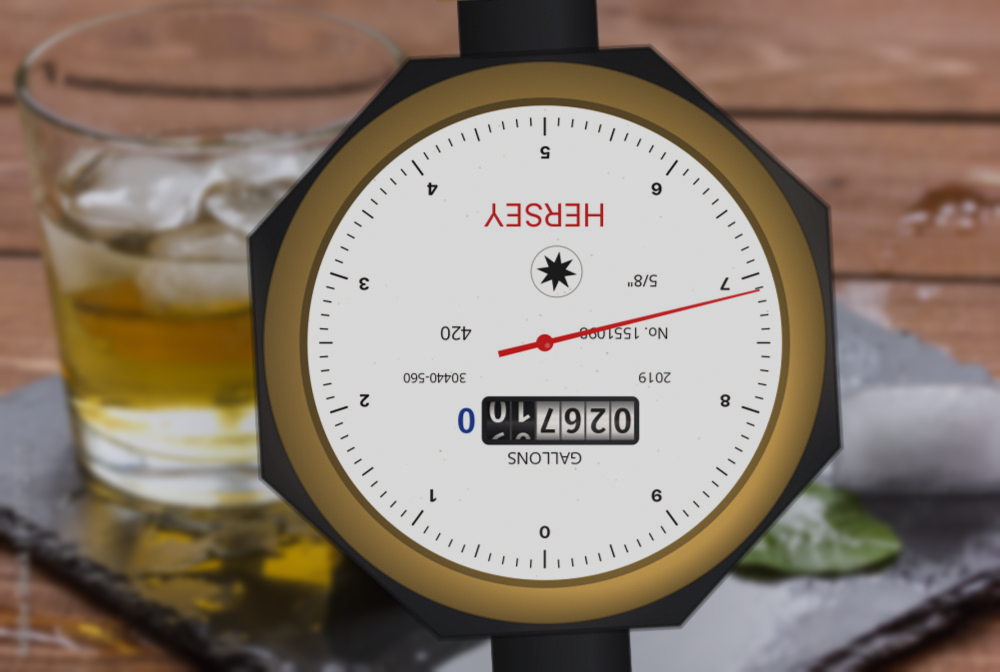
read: 267097.1 gal
